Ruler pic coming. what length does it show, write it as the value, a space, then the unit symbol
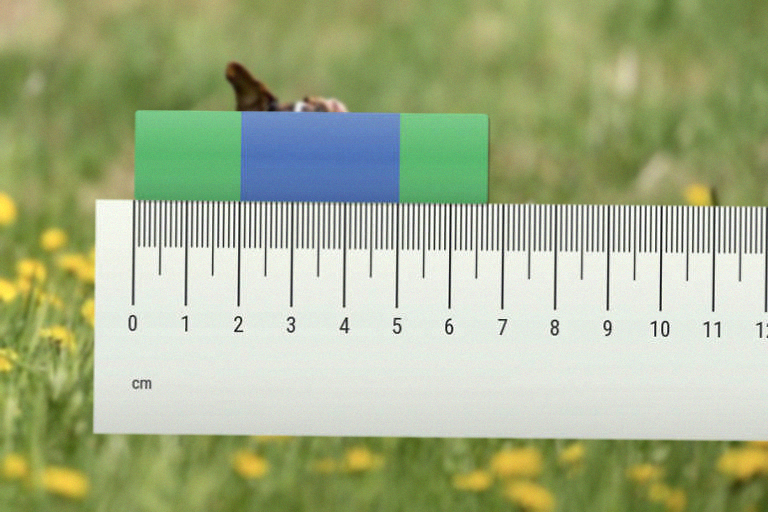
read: 6.7 cm
